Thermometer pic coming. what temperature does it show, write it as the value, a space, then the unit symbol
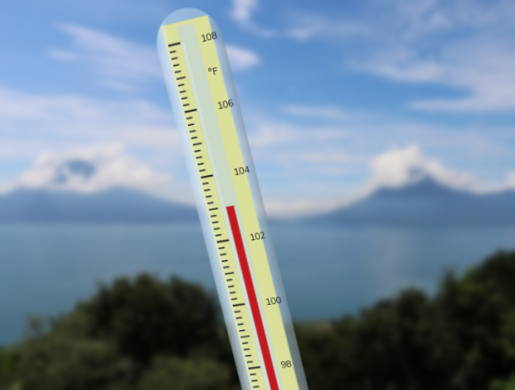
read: 103 °F
